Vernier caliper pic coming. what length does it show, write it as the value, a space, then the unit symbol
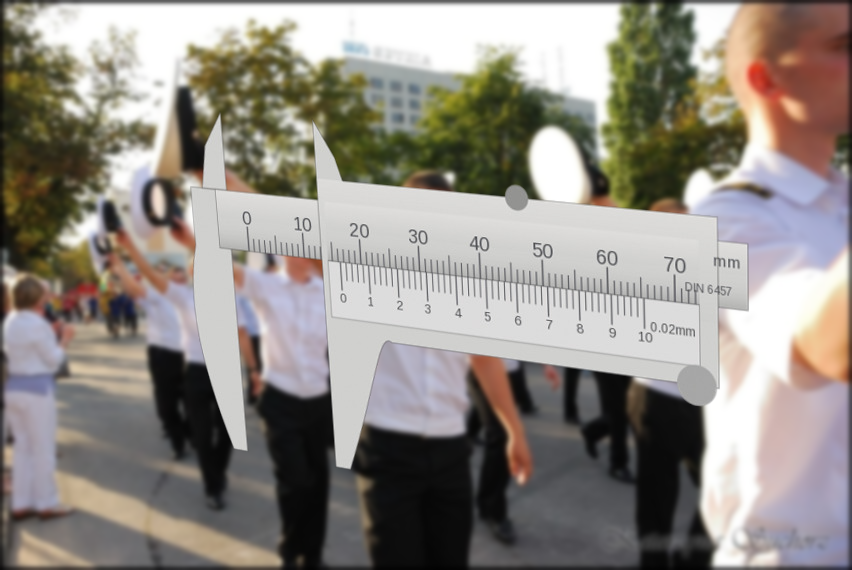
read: 16.4 mm
